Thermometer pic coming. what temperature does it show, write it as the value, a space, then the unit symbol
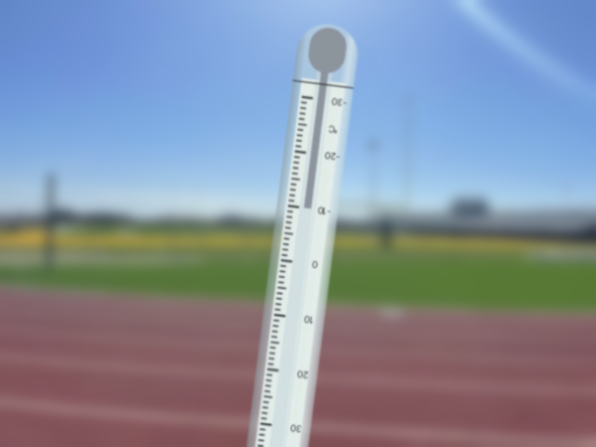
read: -10 °C
